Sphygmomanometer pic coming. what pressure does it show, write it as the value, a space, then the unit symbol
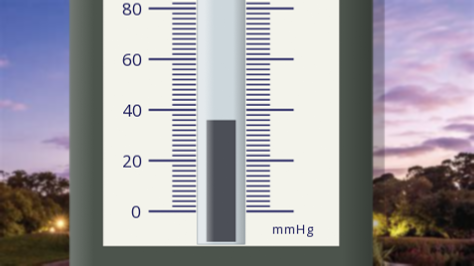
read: 36 mmHg
